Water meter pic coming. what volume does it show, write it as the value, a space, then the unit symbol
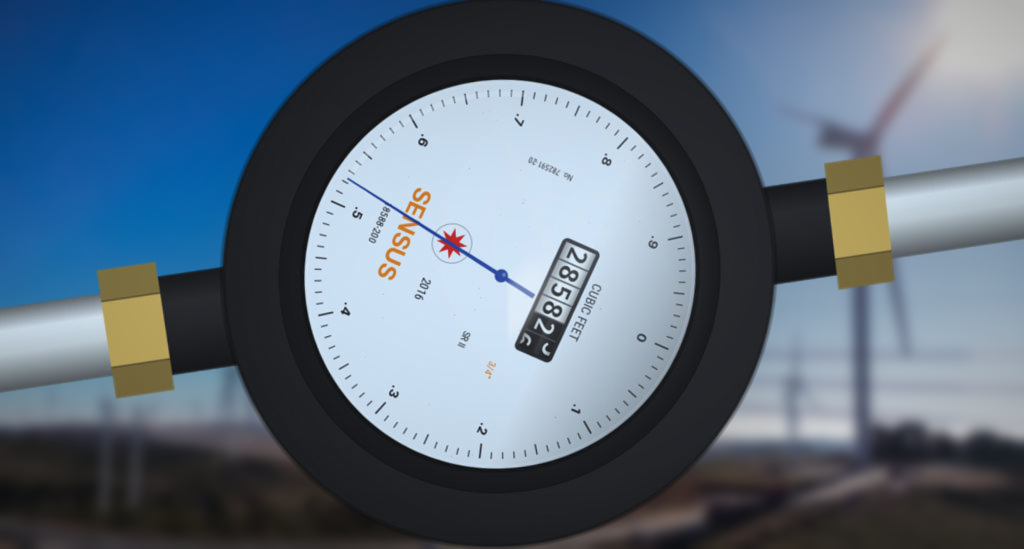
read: 285825.52 ft³
